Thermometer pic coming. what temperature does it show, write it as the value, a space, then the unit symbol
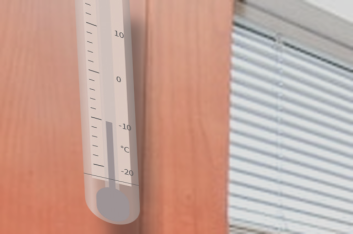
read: -10 °C
